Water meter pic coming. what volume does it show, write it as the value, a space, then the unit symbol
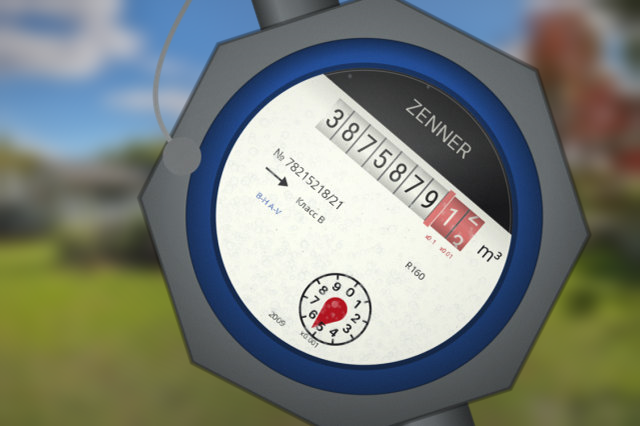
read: 3875879.125 m³
